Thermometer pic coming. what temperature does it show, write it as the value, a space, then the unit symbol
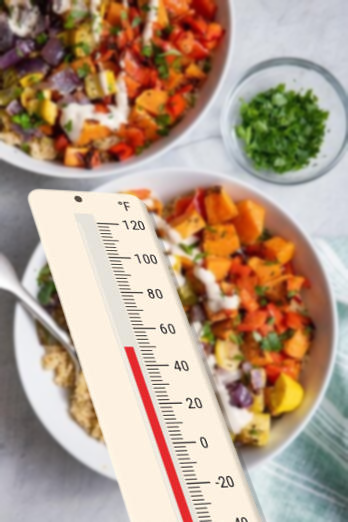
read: 50 °F
